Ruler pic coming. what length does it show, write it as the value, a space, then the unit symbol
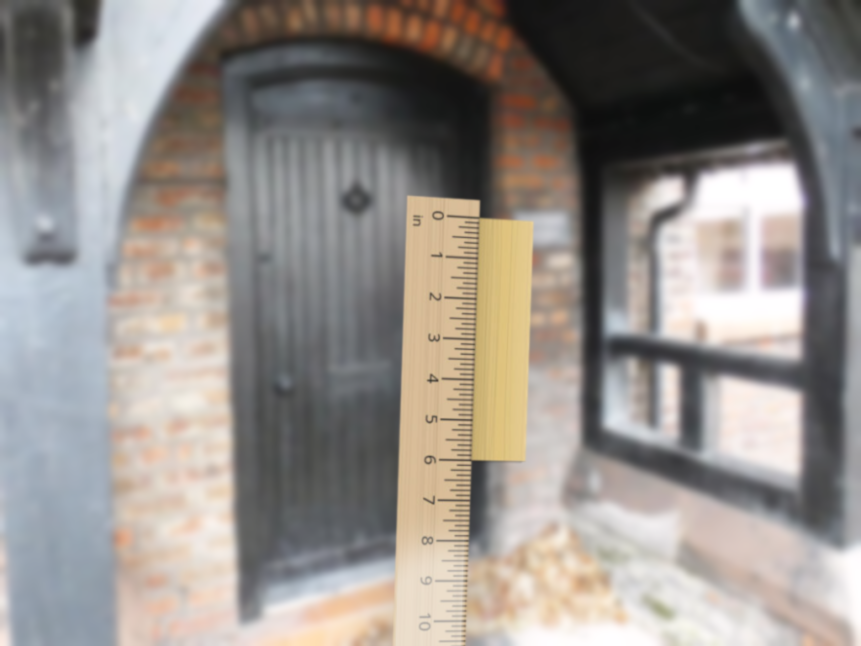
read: 6 in
